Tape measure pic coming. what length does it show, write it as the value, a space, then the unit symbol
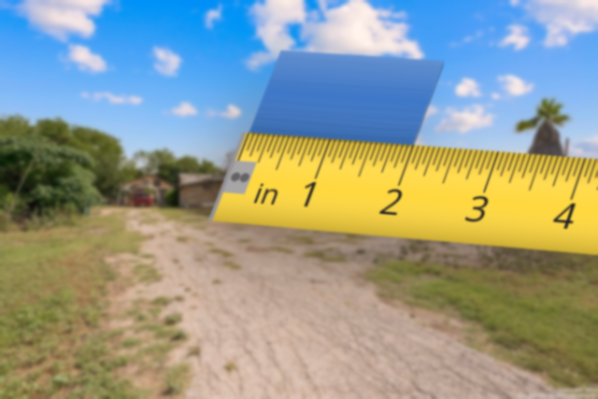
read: 2 in
